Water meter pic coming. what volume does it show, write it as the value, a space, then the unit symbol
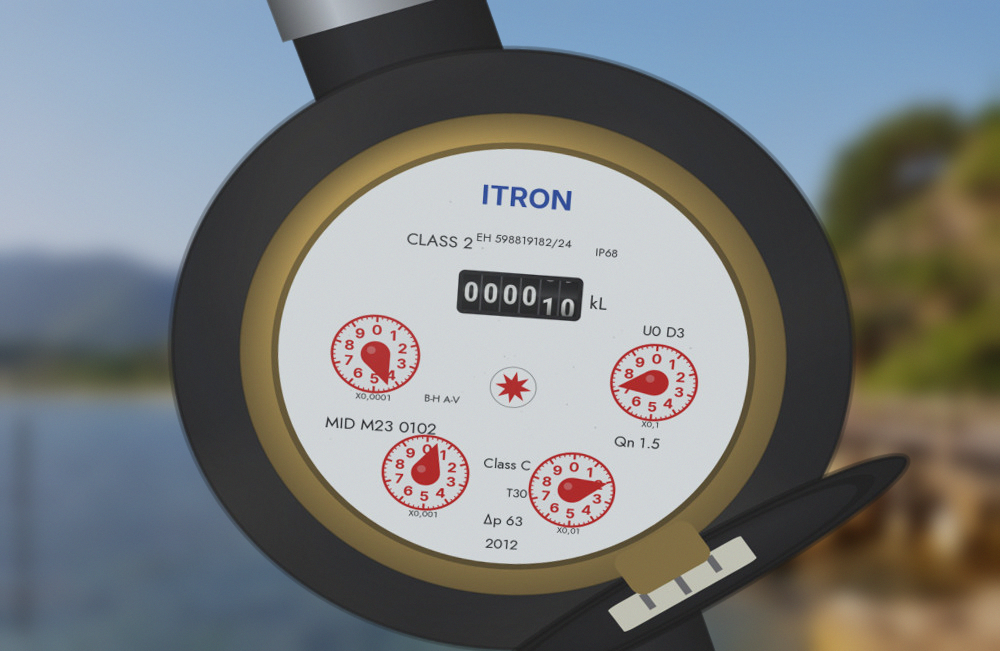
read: 9.7204 kL
